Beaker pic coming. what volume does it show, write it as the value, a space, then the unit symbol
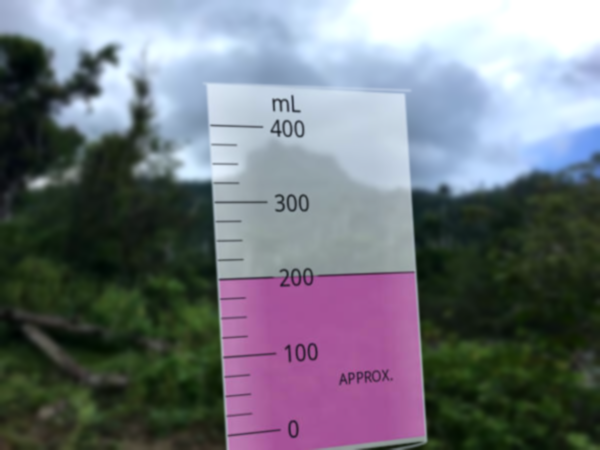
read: 200 mL
